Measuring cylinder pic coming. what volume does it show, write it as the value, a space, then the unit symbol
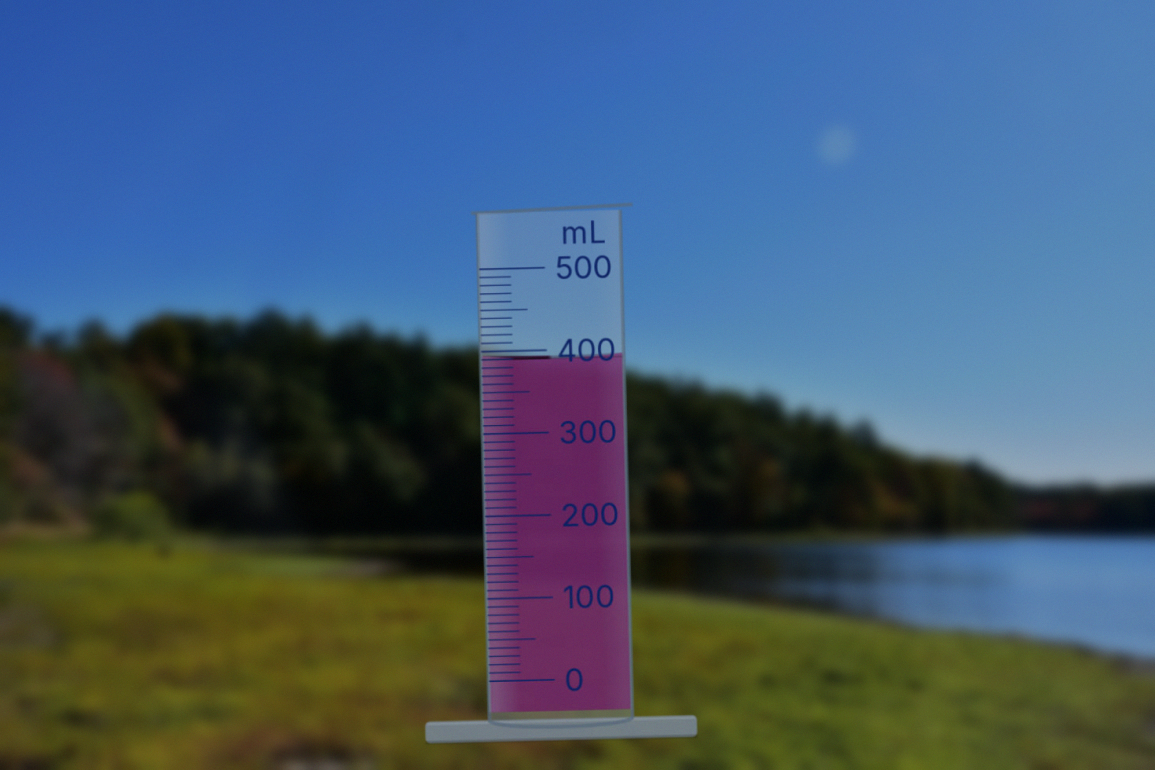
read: 390 mL
